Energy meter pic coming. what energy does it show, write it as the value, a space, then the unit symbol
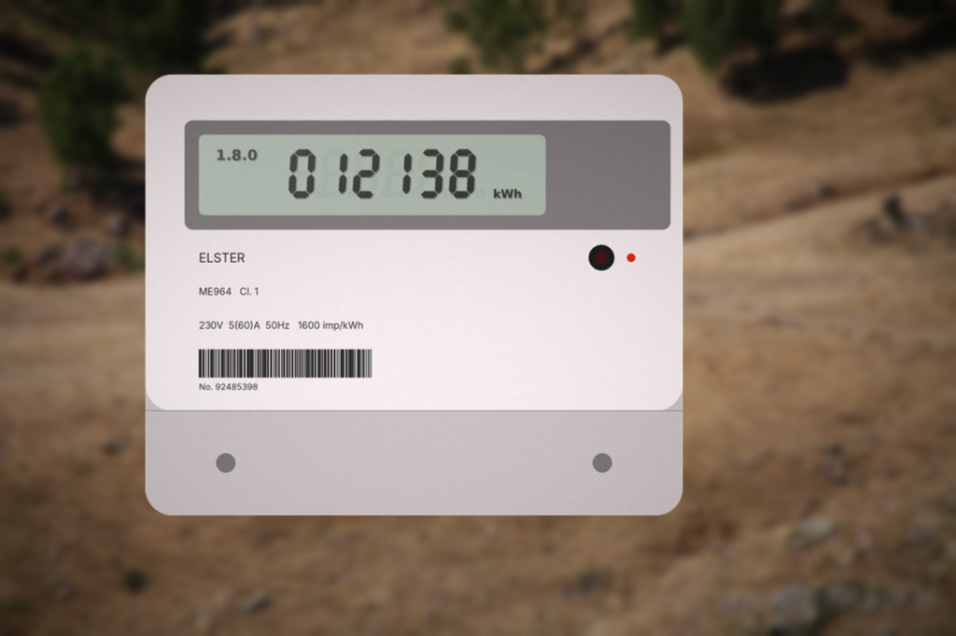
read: 12138 kWh
